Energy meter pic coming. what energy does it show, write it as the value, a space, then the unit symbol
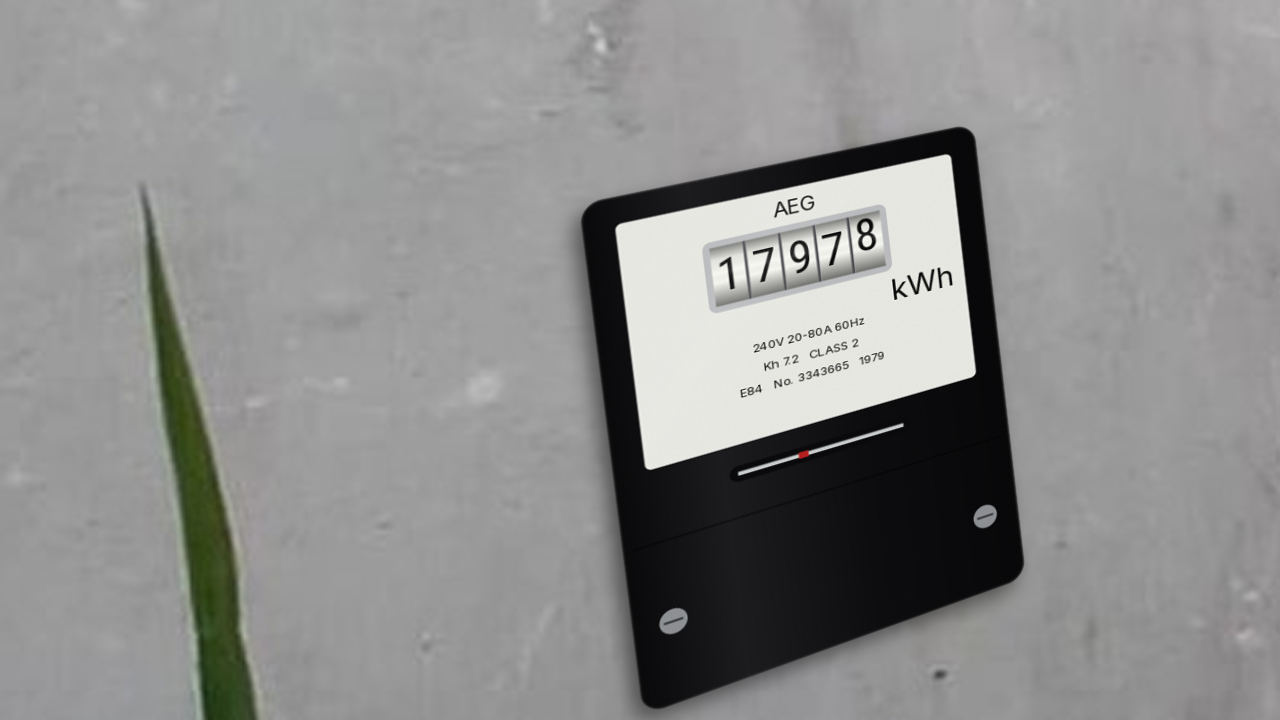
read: 17978 kWh
